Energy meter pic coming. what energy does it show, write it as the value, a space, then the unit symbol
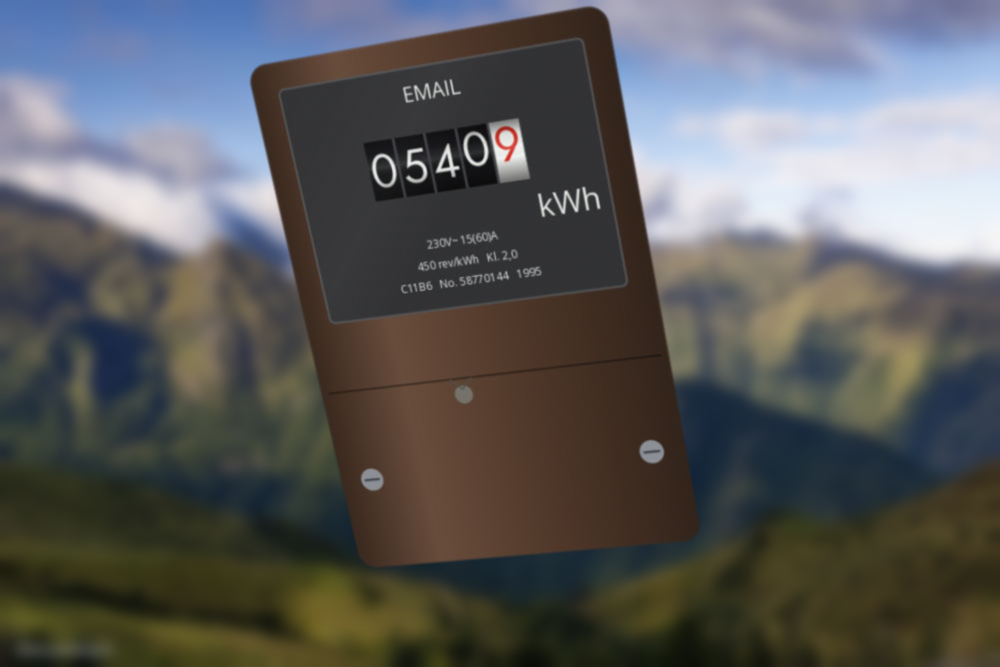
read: 540.9 kWh
